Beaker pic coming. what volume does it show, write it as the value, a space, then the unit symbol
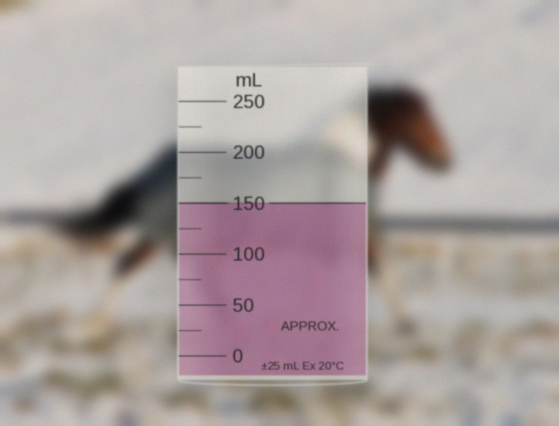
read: 150 mL
